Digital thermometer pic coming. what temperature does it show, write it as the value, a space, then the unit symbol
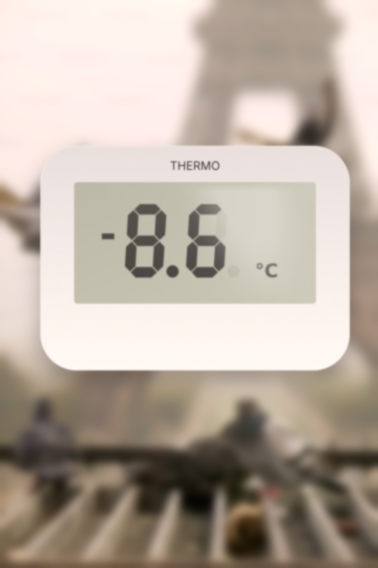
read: -8.6 °C
